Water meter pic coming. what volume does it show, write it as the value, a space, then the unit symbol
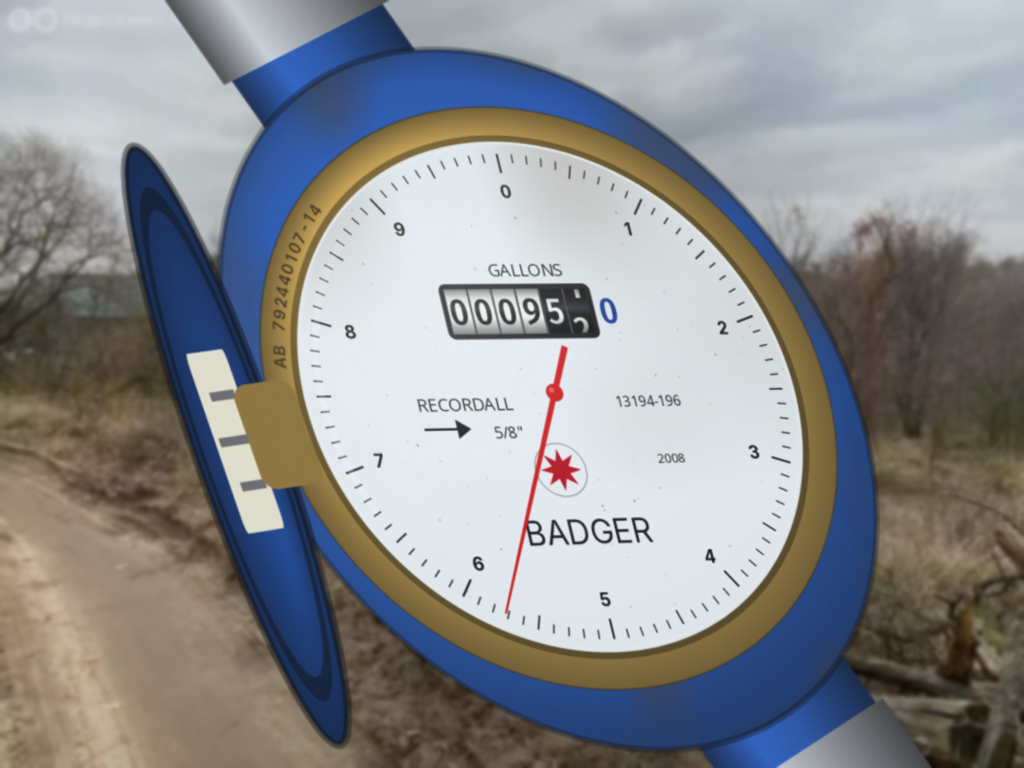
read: 9515.7 gal
